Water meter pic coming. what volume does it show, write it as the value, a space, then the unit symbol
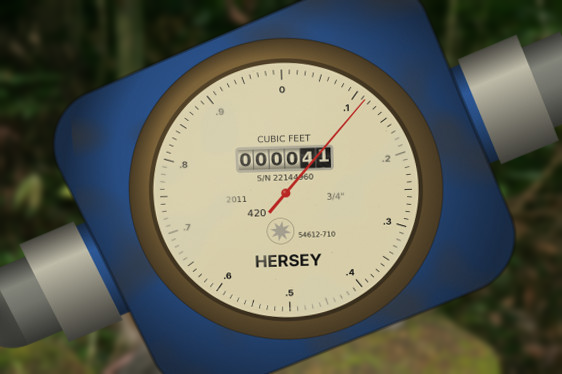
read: 41.11 ft³
